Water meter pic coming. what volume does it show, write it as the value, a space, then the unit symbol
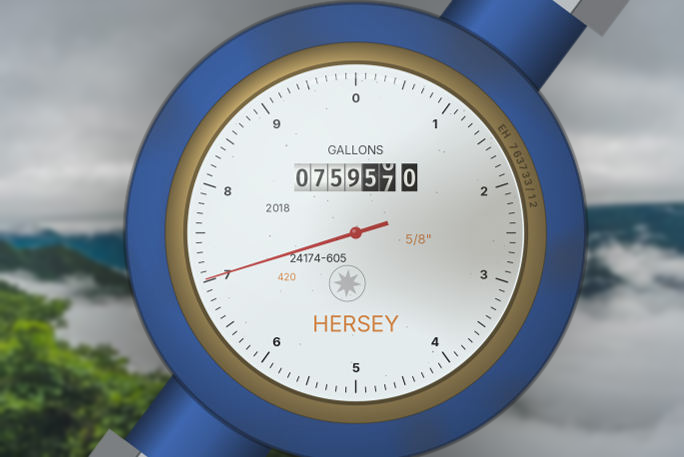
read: 759567.0 gal
